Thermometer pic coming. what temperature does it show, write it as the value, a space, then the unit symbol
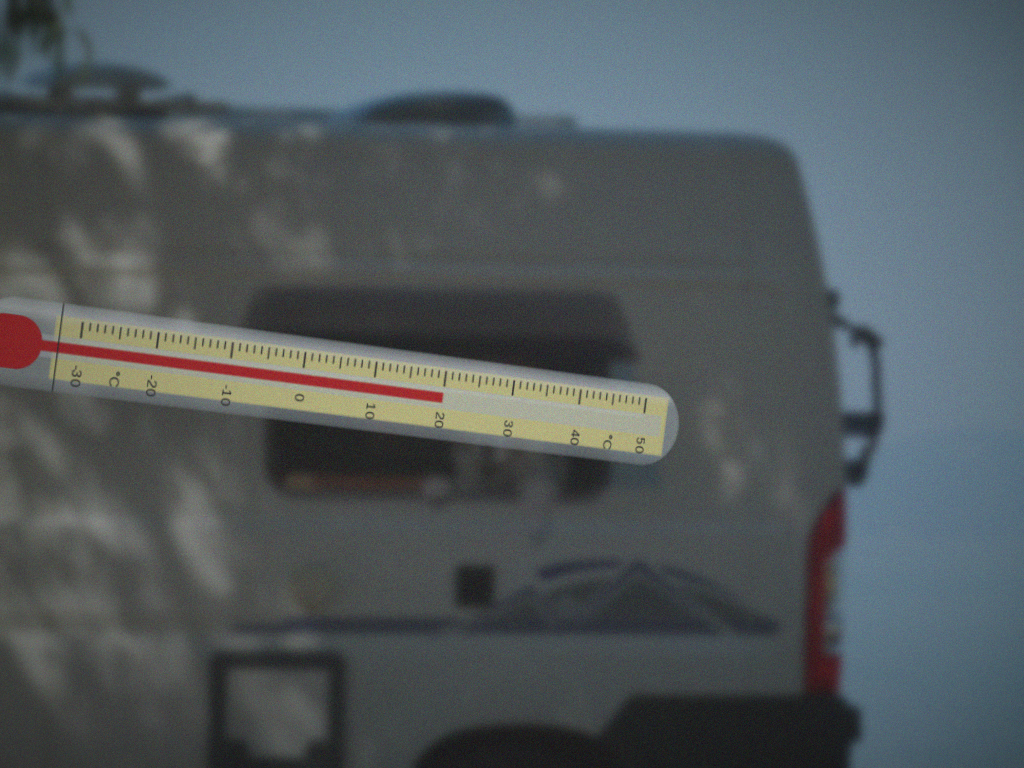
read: 20 °C
